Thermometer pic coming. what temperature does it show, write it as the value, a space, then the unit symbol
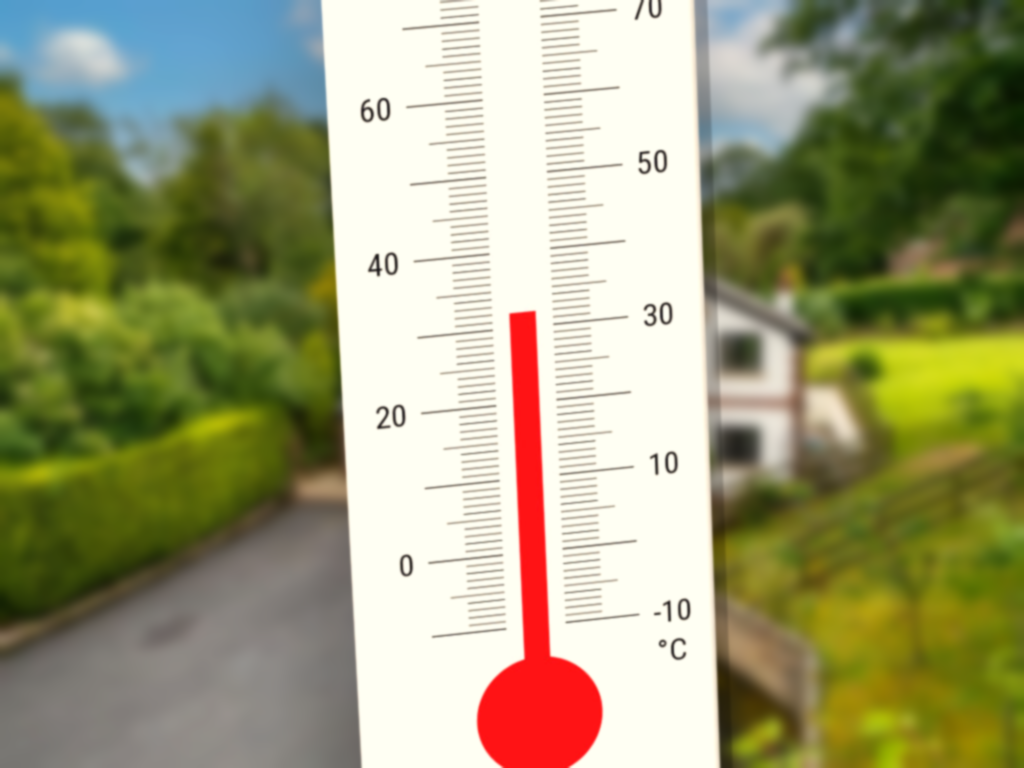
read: 32 °C
